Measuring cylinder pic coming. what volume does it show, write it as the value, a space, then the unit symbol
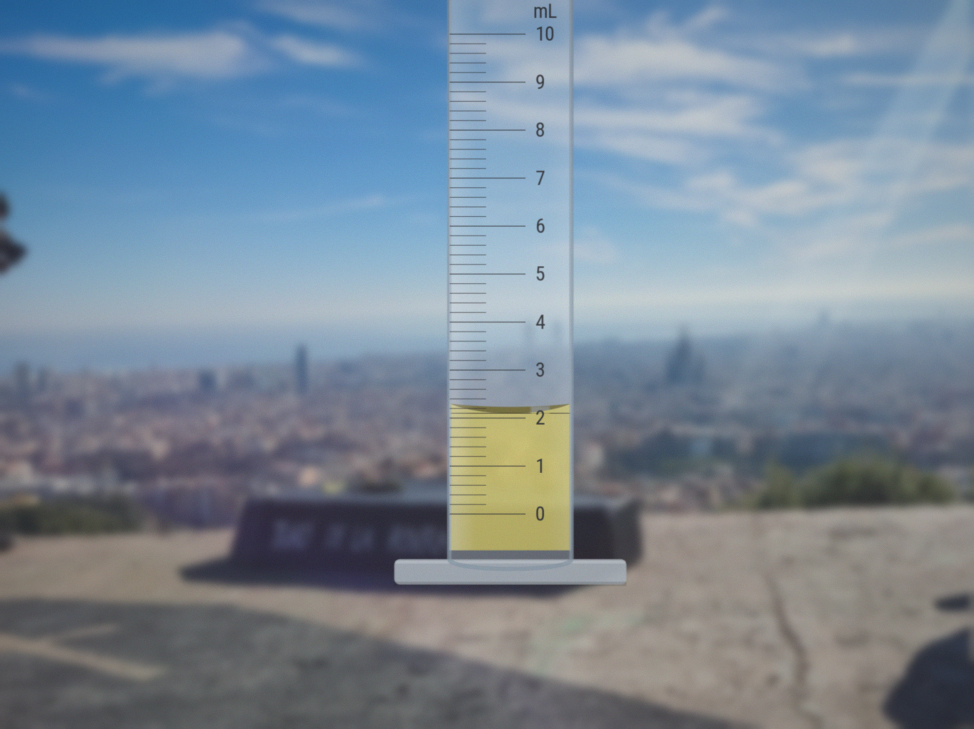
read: 2.1 mL
